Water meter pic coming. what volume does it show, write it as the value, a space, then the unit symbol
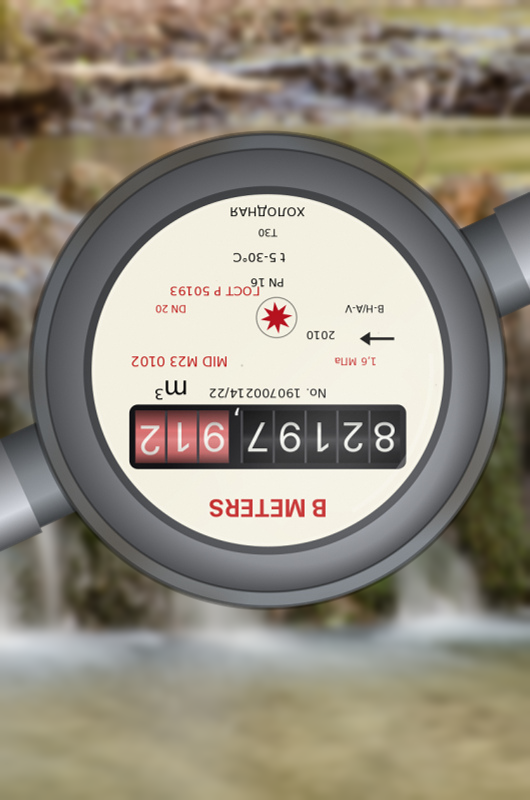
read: 82197.912 m³
